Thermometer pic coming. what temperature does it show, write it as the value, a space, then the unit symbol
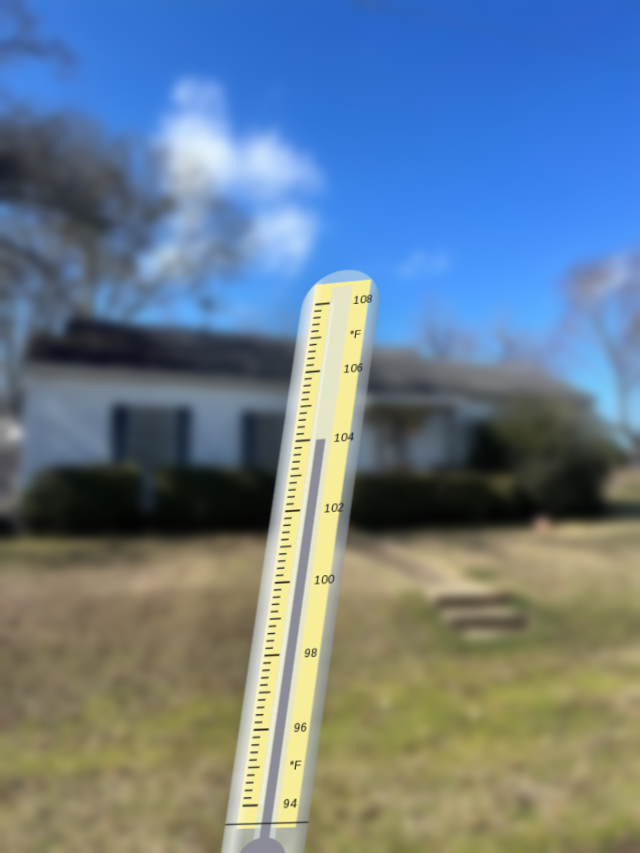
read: 104 °F
